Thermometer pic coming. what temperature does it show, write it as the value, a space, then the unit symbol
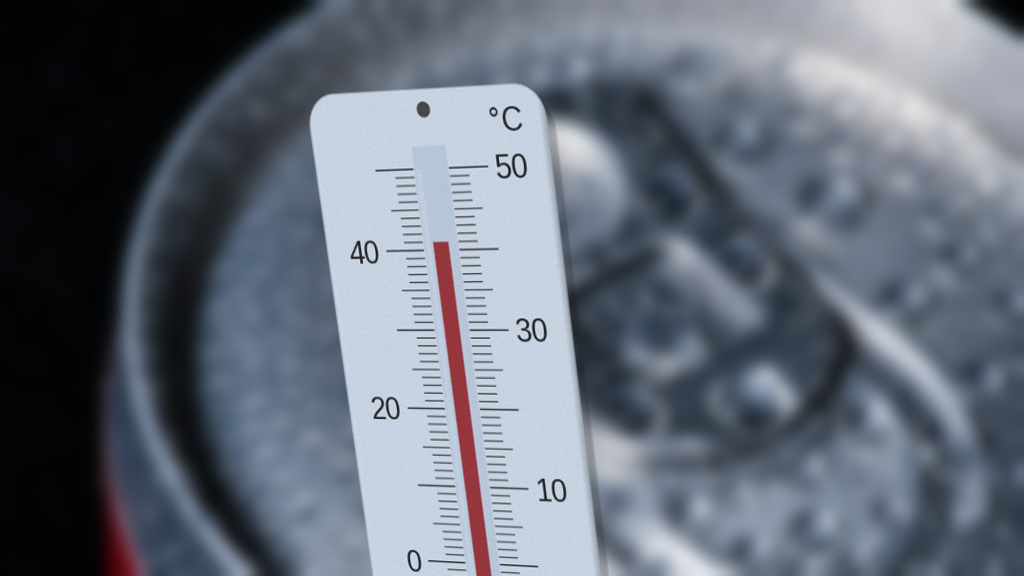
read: 41 °C
